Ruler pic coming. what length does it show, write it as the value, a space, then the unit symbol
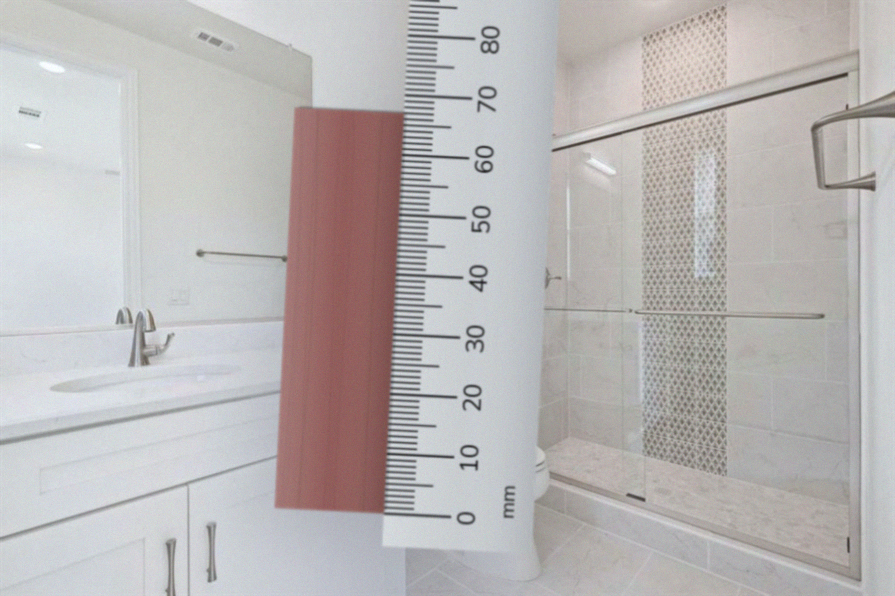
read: 67 mm
